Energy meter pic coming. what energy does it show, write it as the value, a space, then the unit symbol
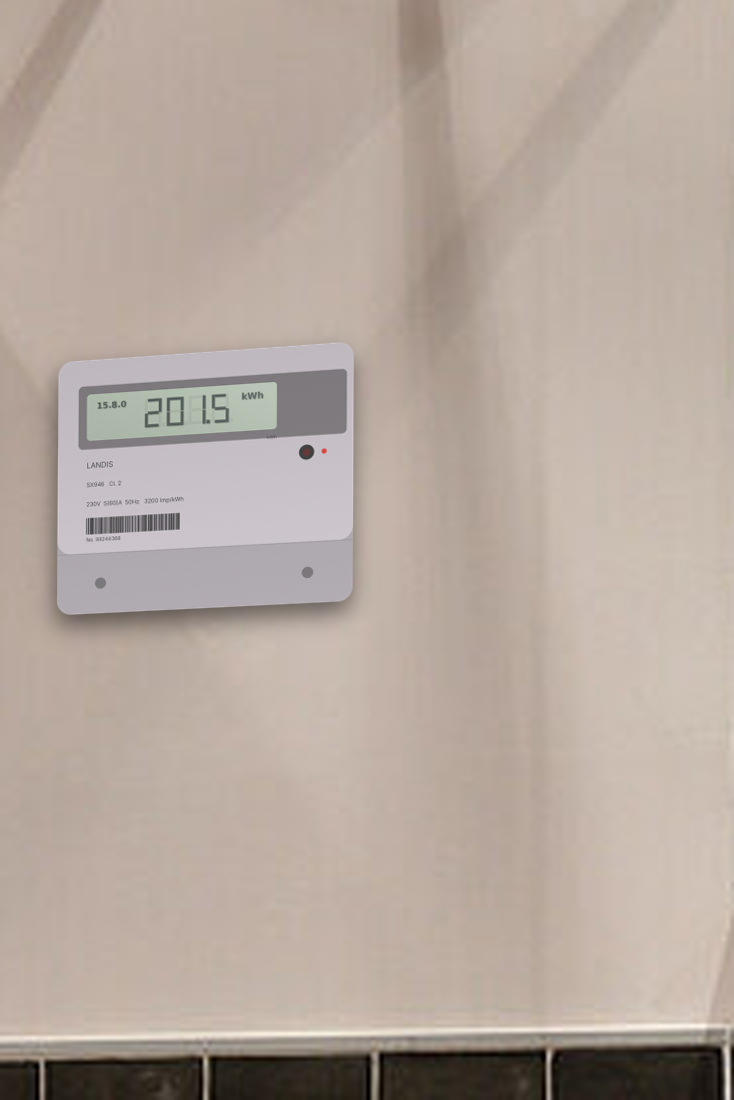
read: 201.5 kWh
